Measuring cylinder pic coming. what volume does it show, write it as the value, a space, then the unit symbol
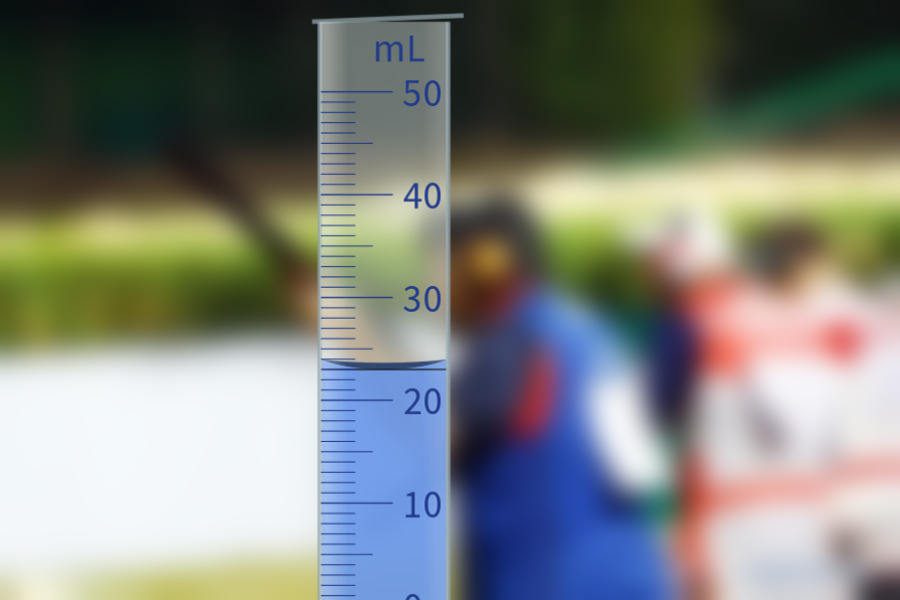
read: 23 mL
